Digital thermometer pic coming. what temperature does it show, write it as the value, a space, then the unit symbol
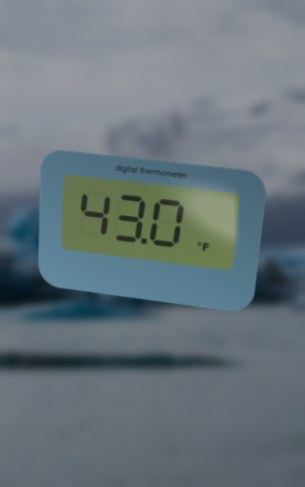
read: 43.0 °F
